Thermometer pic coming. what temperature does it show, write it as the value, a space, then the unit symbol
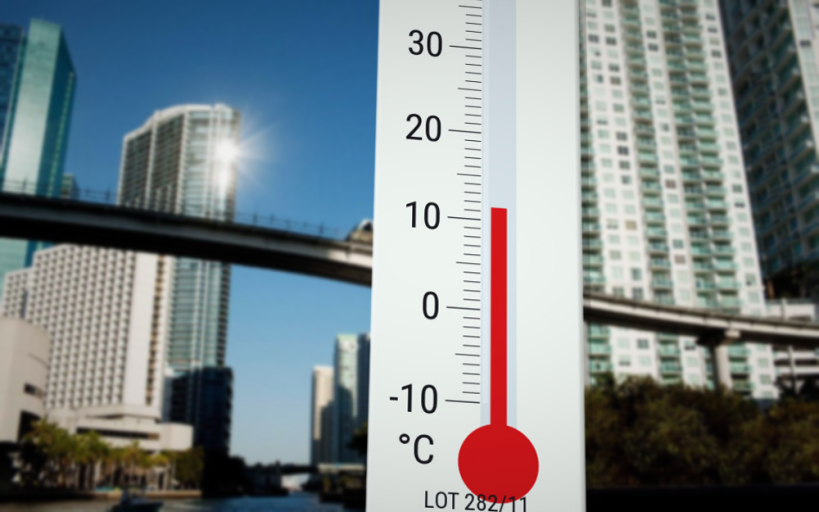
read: 11.5 °C
